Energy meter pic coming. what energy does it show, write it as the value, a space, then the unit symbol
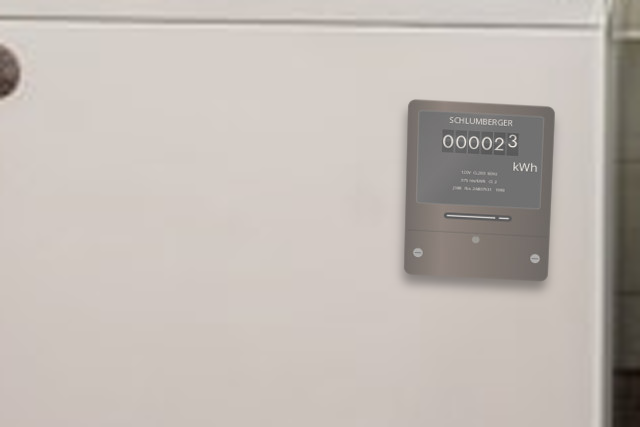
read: 23 kWh
